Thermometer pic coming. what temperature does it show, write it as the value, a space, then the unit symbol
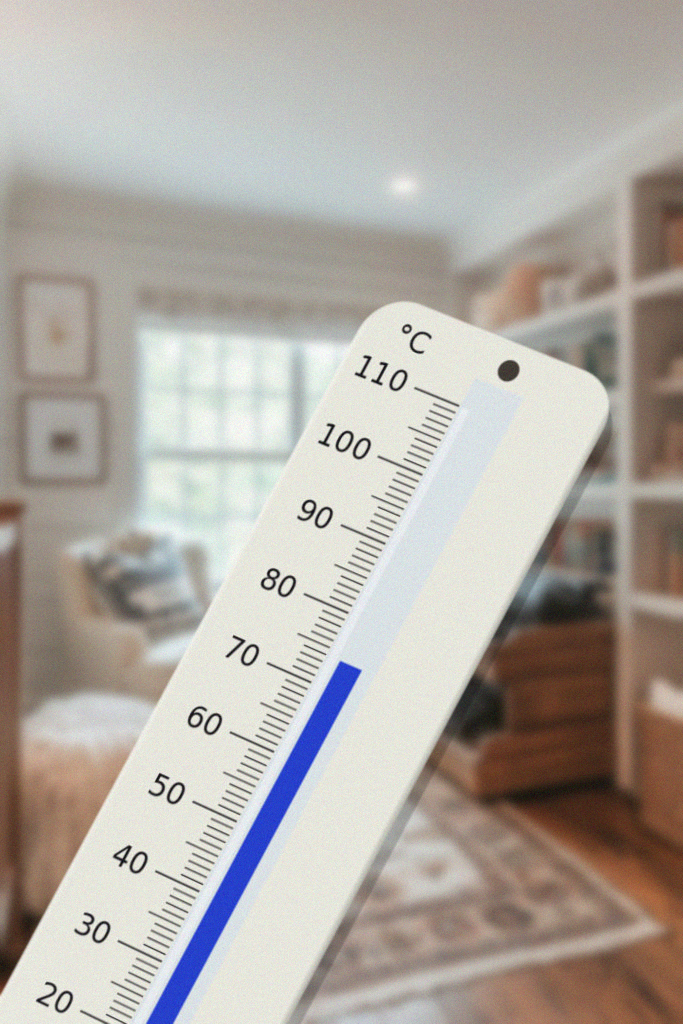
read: 74 °C
